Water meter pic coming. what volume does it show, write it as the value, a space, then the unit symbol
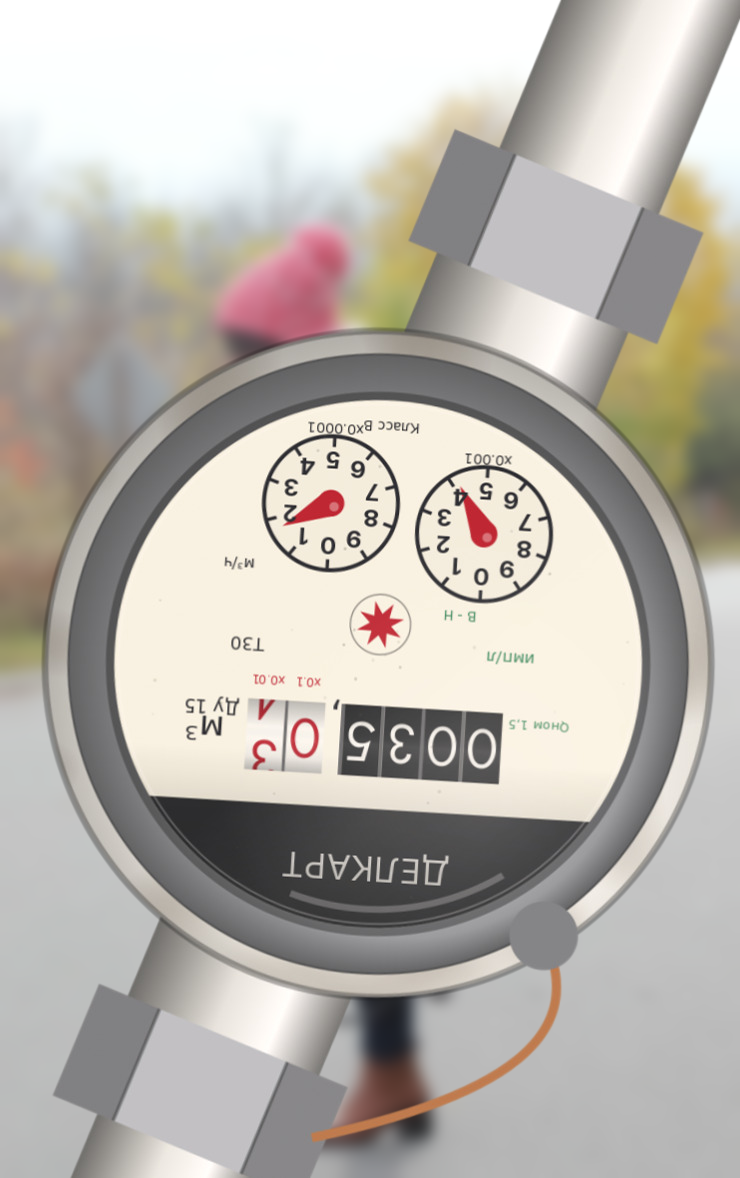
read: 35.0341 m³
